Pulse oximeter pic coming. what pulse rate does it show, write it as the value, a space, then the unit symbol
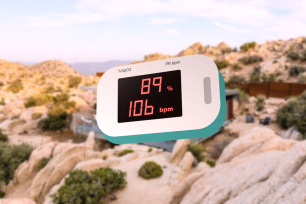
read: 106 bpm
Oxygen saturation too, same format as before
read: 89 %
